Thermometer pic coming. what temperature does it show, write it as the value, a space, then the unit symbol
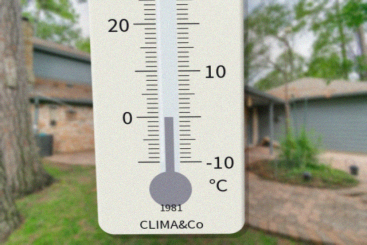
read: 0 °C
